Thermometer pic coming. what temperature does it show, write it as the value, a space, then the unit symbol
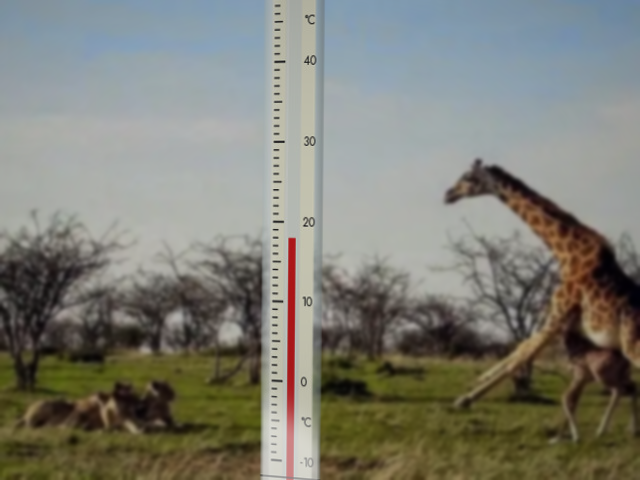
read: 18 °C
